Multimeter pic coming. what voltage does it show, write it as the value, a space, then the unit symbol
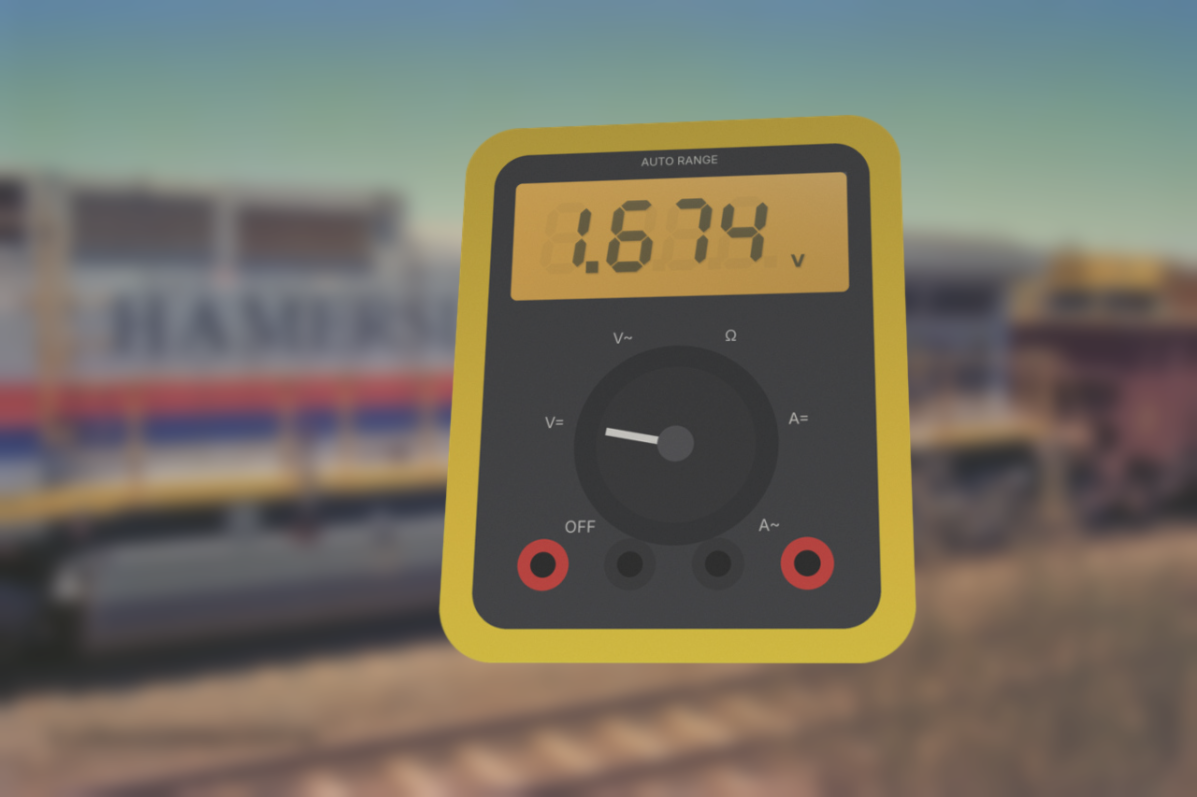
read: 1.674 V
